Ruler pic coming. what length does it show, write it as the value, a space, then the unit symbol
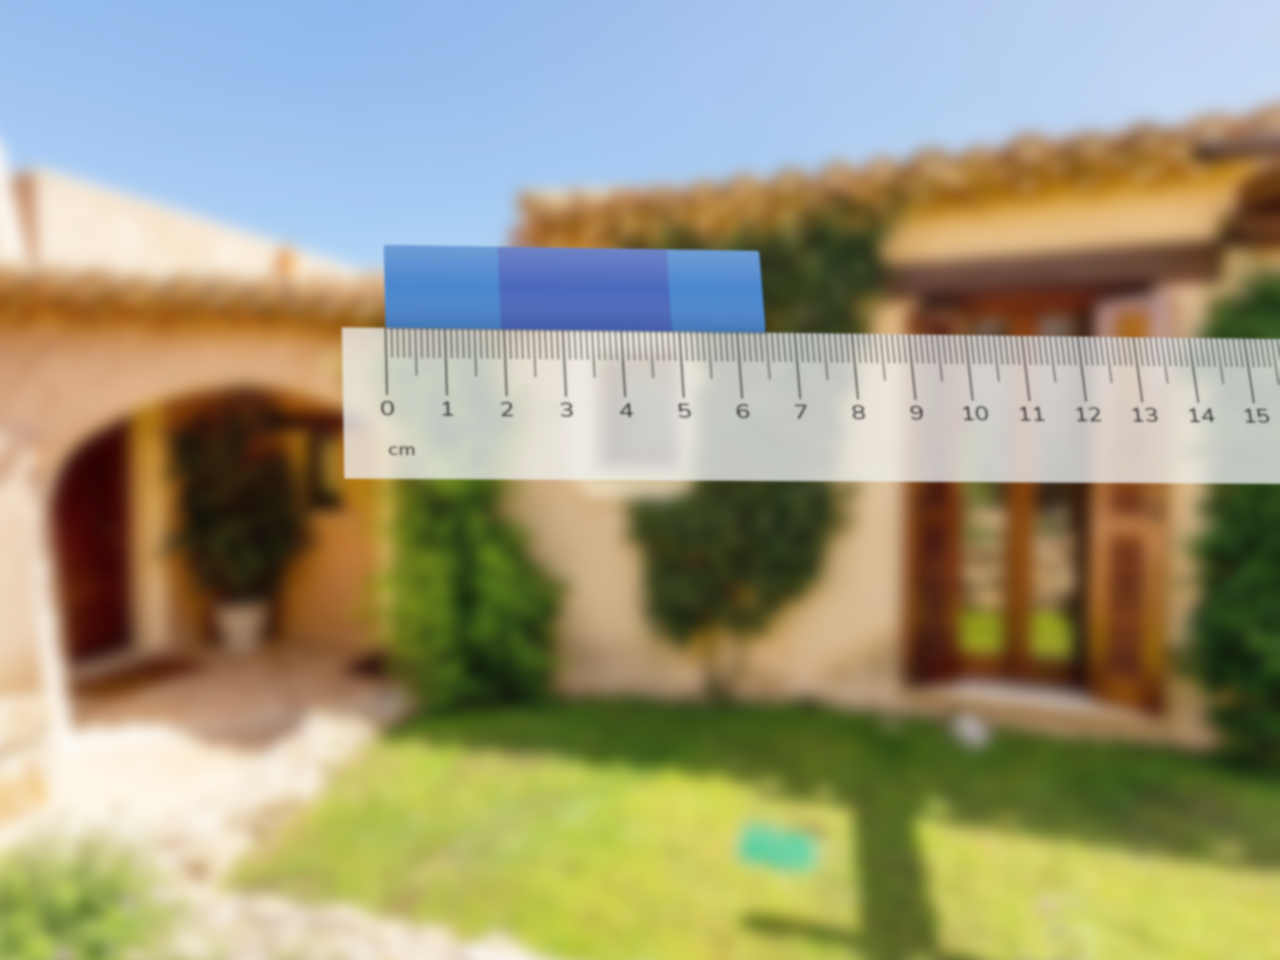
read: 6.5 cm
